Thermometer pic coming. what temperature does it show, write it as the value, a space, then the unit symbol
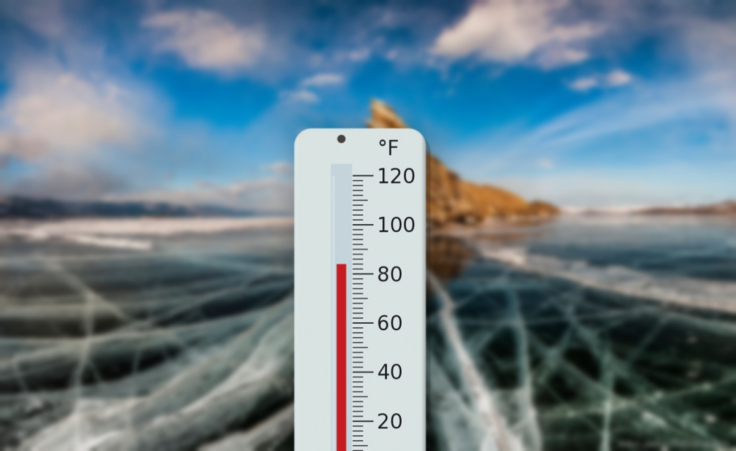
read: 84 °F
